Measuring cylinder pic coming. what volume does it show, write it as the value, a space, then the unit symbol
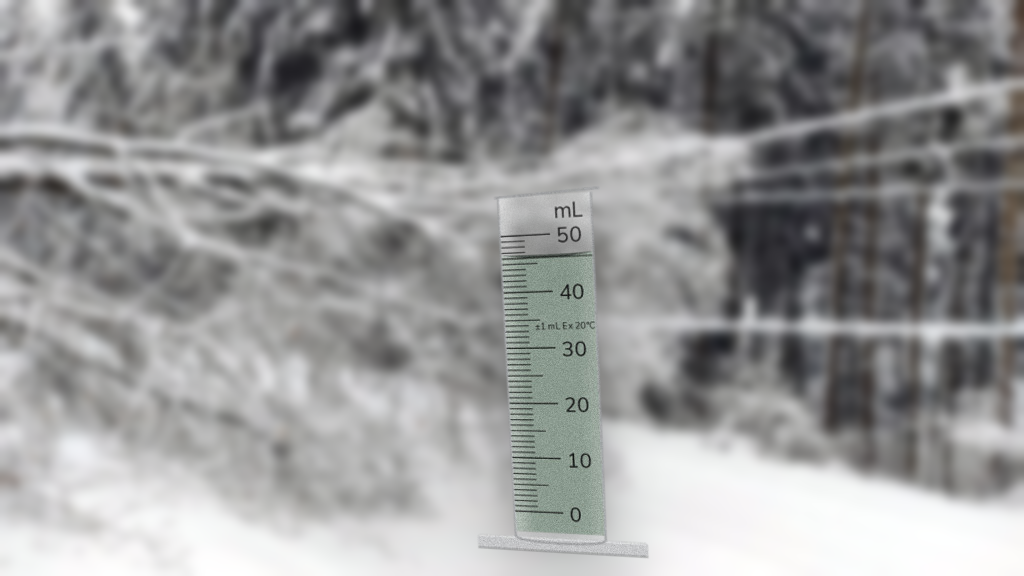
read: 46 mL
